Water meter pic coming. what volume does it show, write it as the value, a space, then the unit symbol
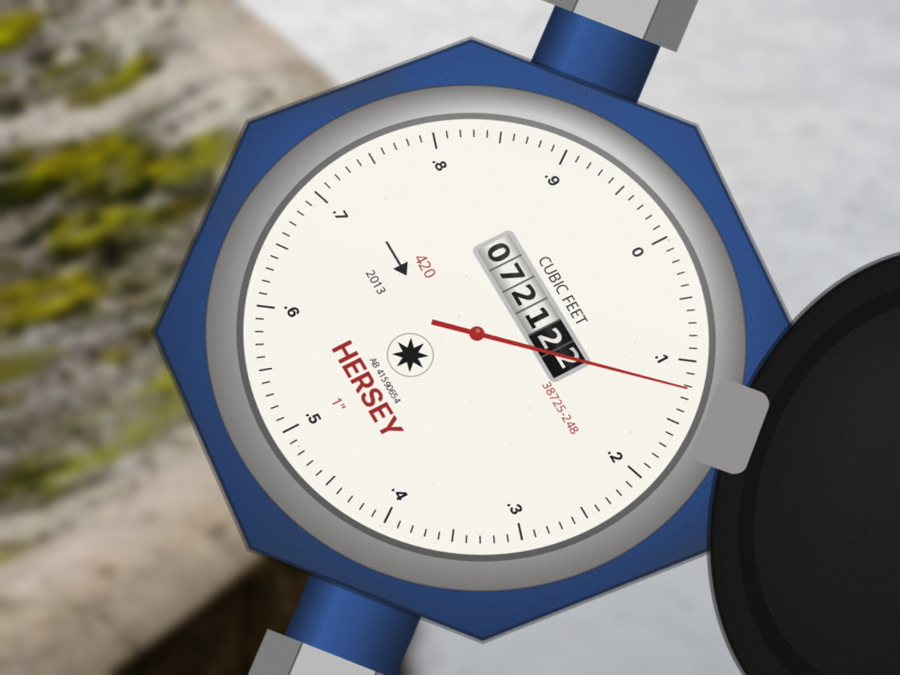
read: 72122.12 ft³
